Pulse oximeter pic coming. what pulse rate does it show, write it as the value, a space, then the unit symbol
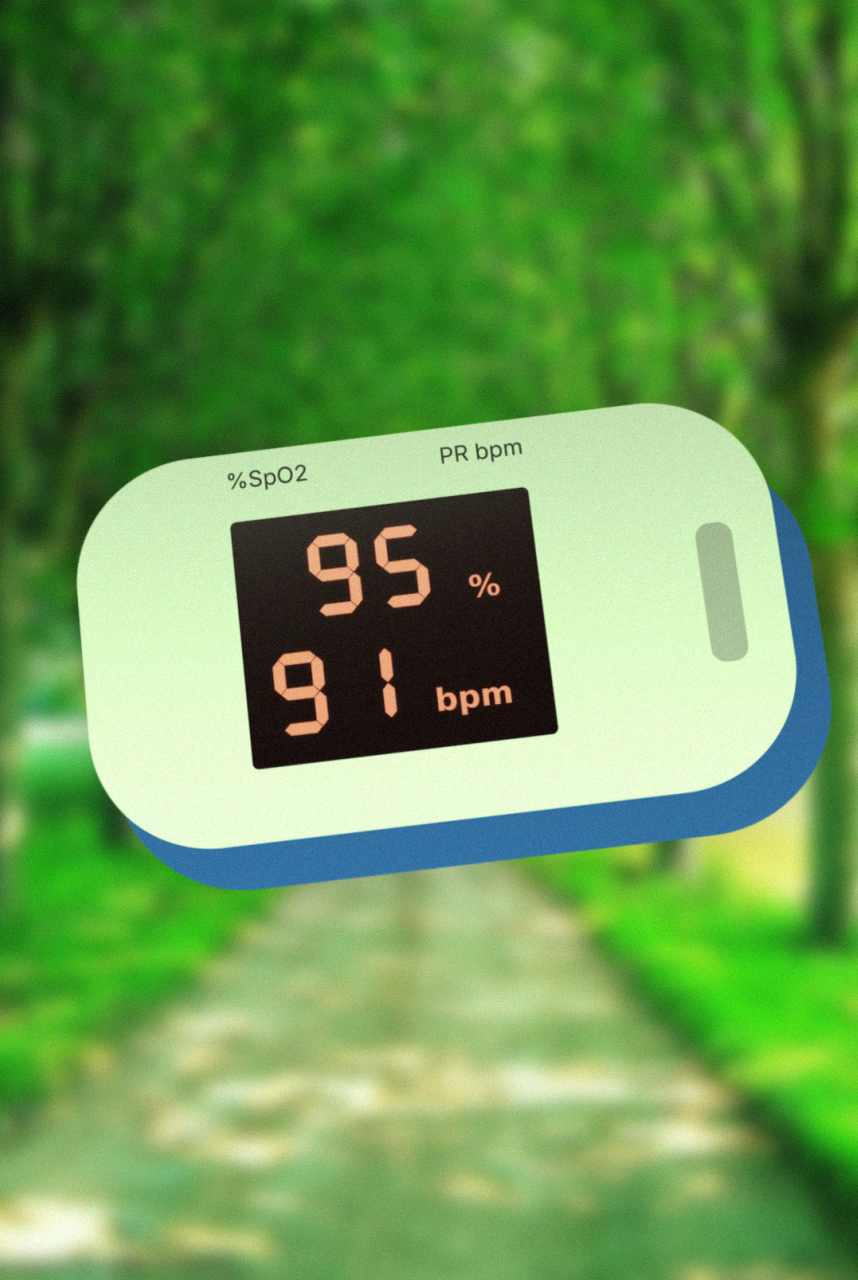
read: 91 bpm
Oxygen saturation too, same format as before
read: 95 %
